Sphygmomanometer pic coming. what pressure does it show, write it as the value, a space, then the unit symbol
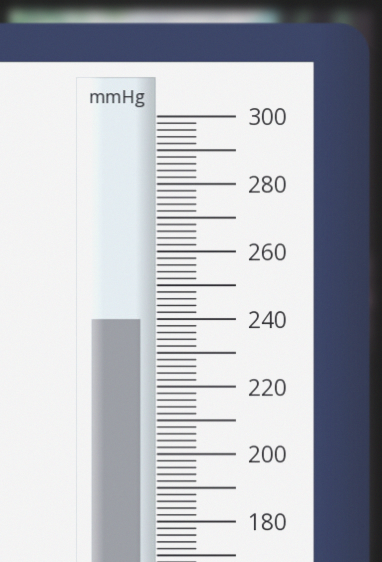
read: 240 mmHg
